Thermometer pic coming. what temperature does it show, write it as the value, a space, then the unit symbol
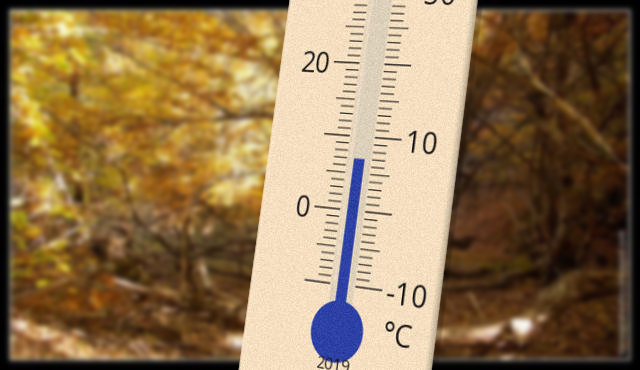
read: 7 °C
